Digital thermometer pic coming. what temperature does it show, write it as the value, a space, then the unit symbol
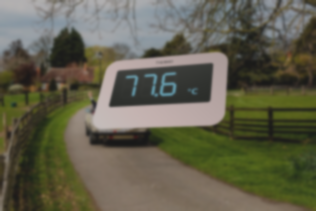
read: 77.6 °C
